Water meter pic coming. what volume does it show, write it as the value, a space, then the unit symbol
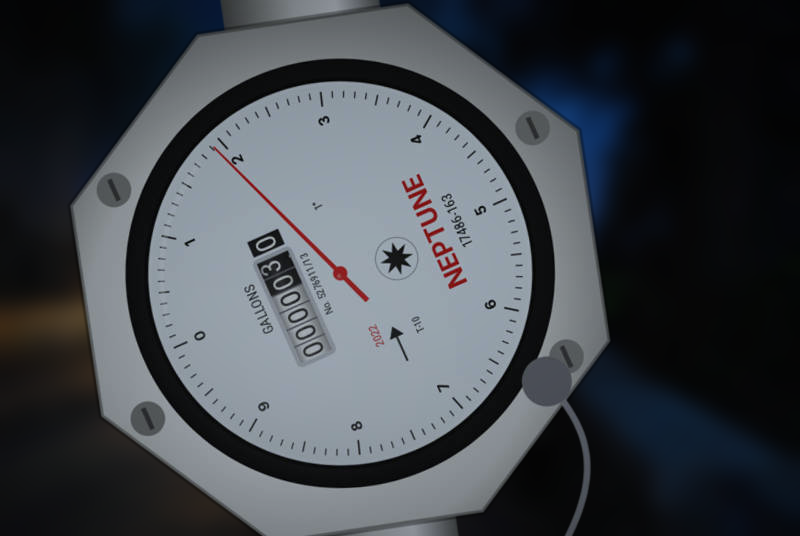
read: 31.9 gal
